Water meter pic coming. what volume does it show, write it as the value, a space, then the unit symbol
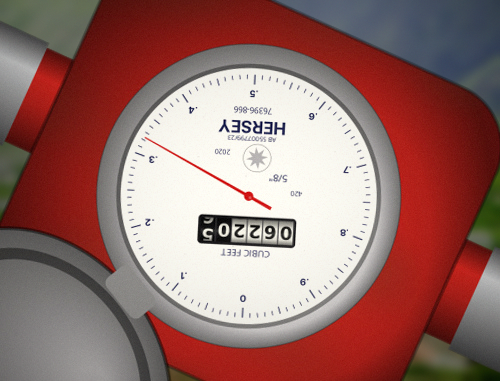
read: 62205.32 ft³
